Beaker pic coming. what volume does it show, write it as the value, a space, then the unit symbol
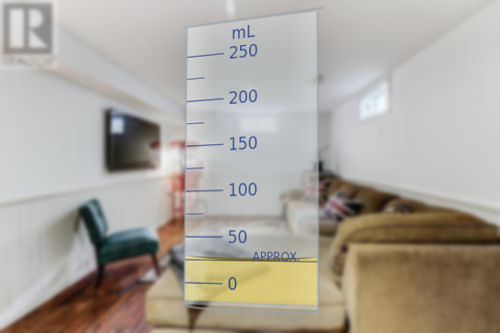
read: 25 mL
